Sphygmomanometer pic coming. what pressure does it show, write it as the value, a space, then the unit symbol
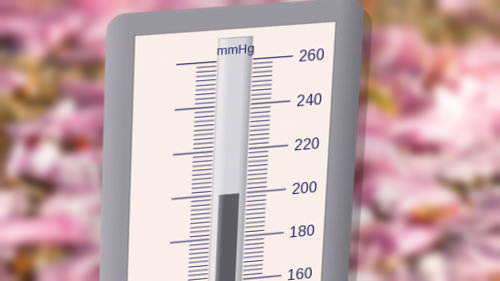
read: 200 mmHg
